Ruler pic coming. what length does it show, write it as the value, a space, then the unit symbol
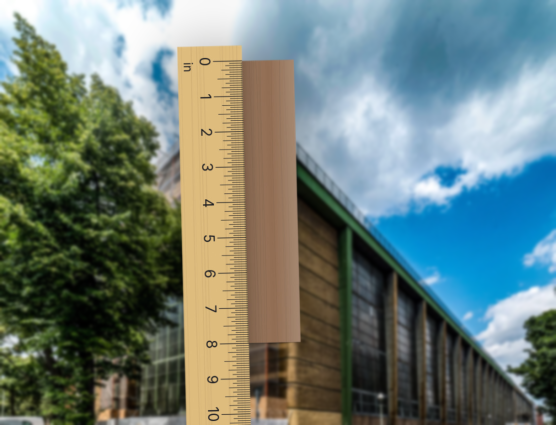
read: 8 in
